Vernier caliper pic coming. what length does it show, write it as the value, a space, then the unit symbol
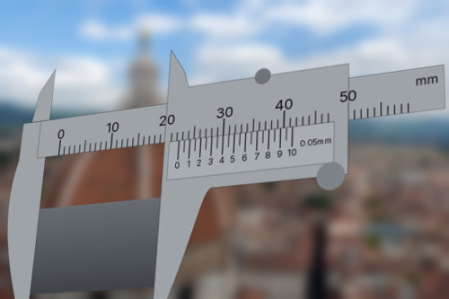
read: 22.4 mm
